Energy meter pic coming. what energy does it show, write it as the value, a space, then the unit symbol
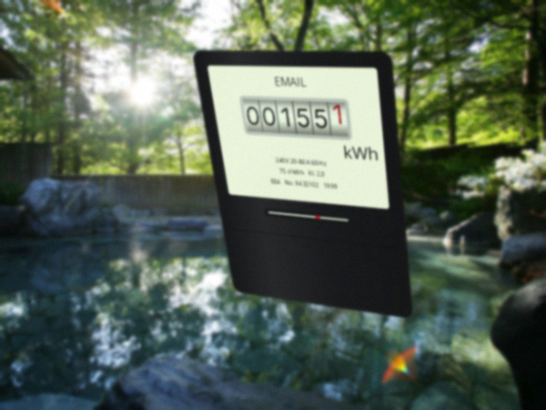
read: 155.1 kWh
